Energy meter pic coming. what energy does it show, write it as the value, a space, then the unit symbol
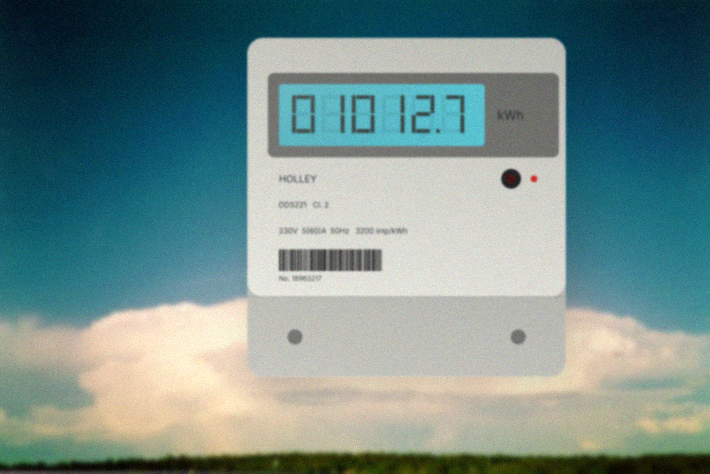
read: 1012.7 kWh
